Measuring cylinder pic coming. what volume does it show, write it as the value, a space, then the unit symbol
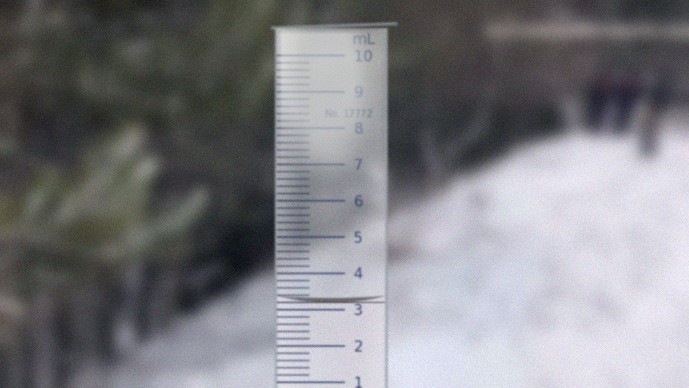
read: 3.2 mL
